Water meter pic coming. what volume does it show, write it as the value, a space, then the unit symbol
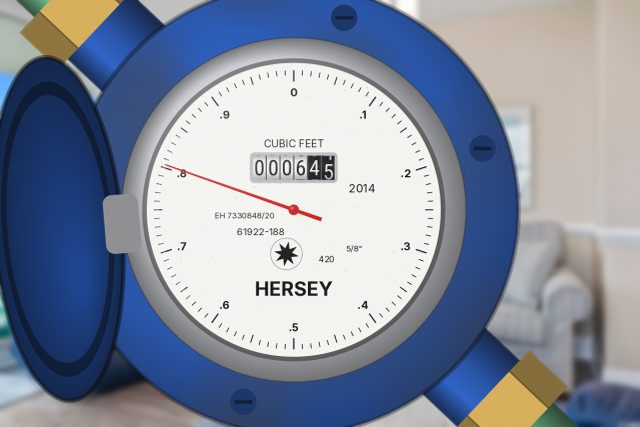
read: 644.80 ft³
